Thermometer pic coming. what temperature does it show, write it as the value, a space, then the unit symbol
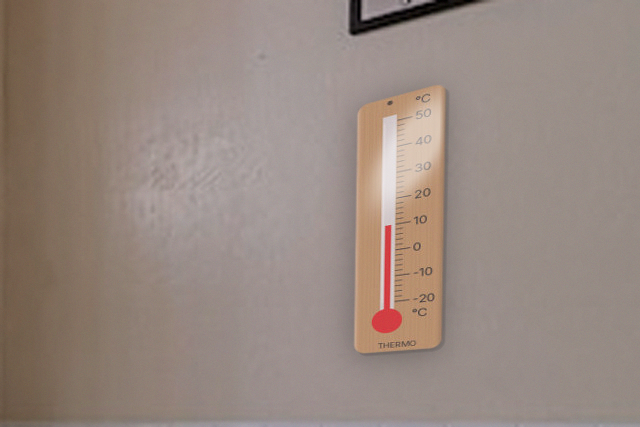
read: 10 °C
